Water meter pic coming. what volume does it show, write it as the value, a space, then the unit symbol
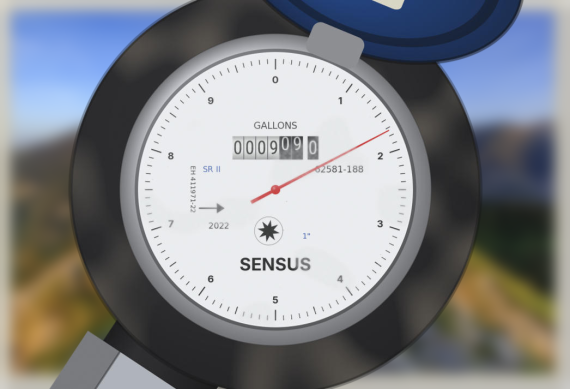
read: 9091.7 gal
